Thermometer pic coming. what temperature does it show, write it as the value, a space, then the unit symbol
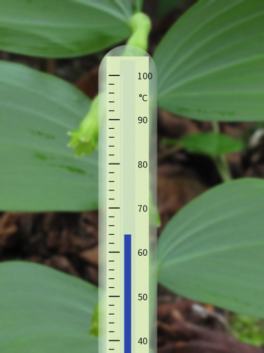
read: 64 °C
